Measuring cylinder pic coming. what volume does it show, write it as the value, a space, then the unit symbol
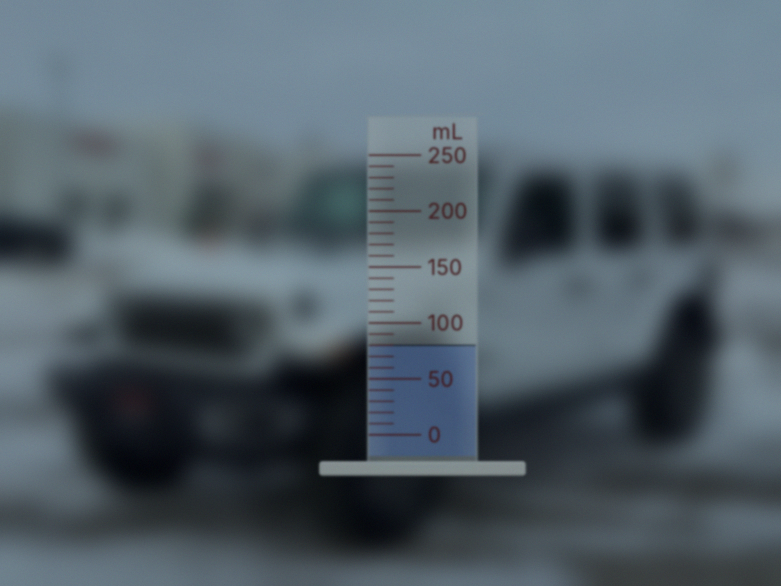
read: 80 mL
